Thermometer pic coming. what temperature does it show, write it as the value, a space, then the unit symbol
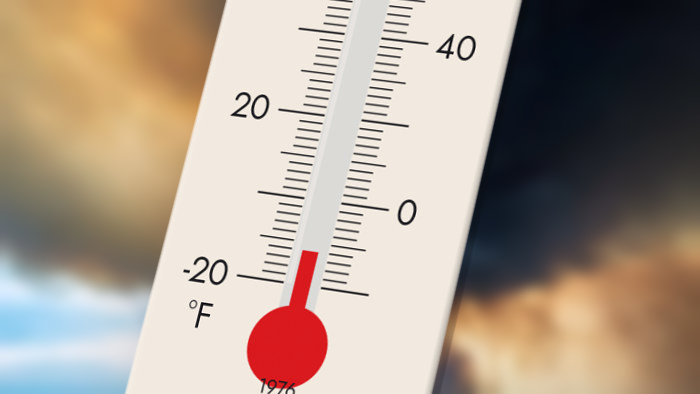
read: -12 °F
